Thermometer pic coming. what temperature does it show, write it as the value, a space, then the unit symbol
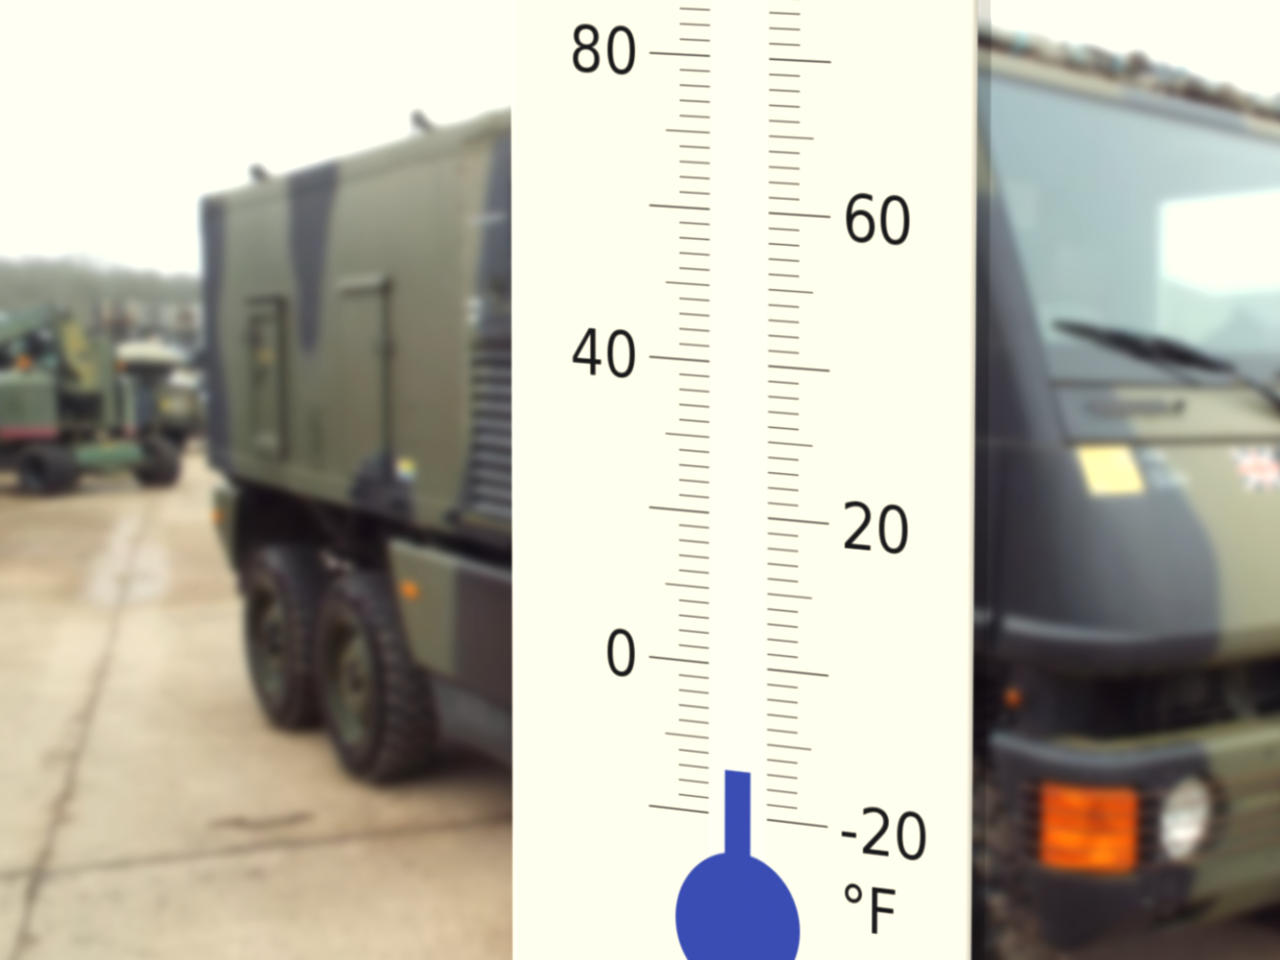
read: -14 °F
